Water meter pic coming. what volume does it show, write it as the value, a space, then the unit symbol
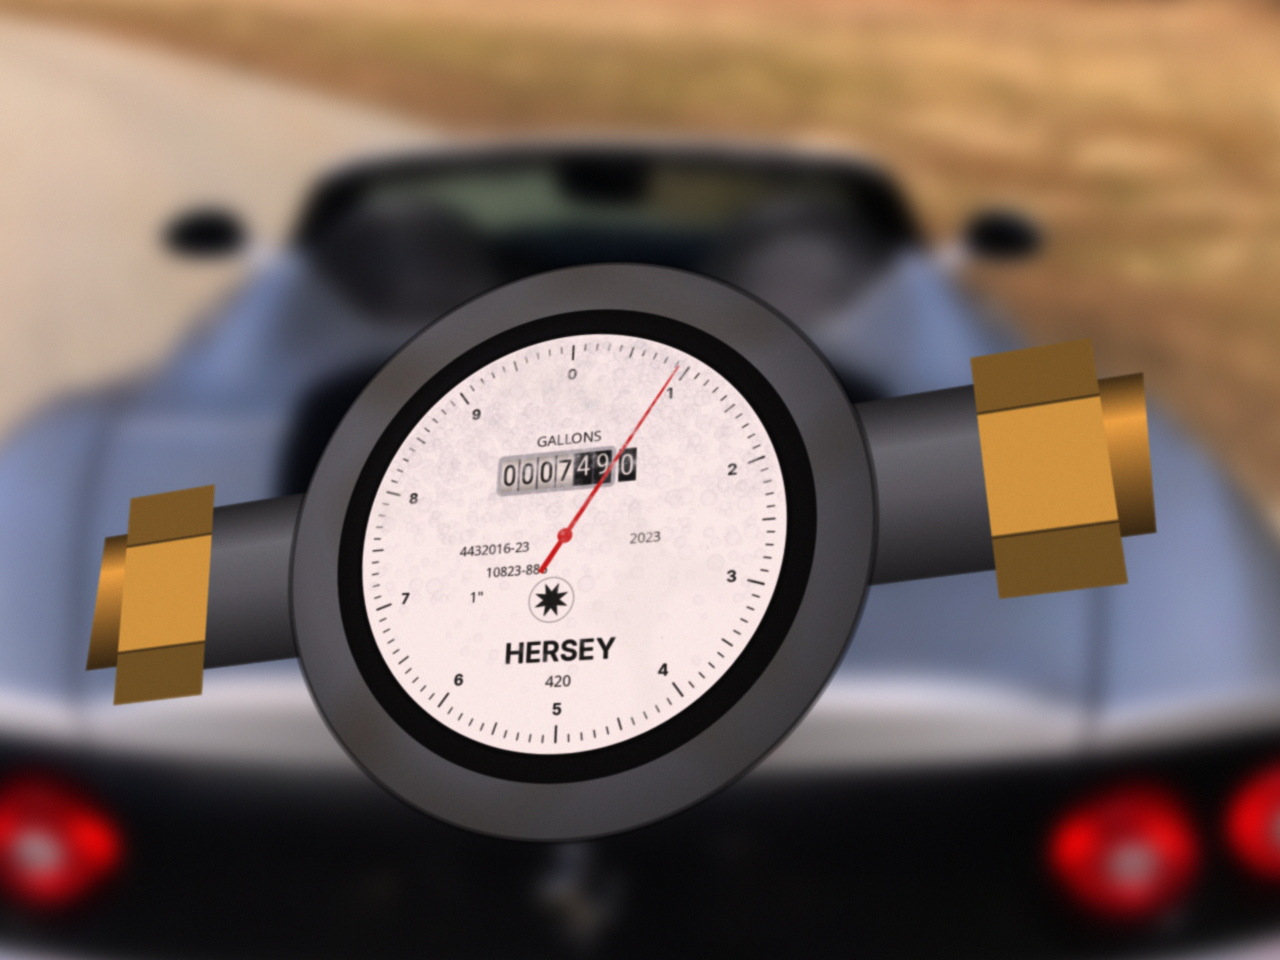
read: 7490.9 gal
